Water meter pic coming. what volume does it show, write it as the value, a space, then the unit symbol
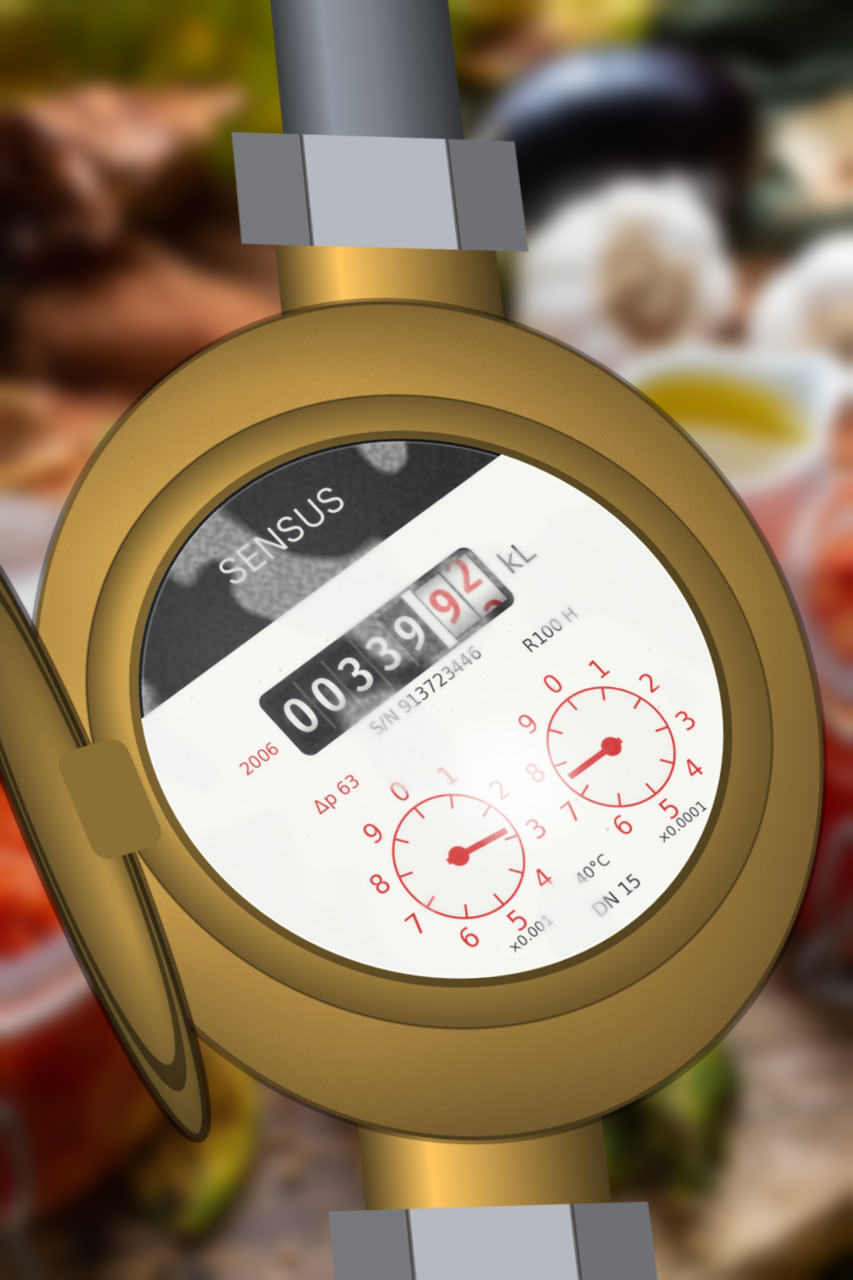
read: 339.9227 kL
